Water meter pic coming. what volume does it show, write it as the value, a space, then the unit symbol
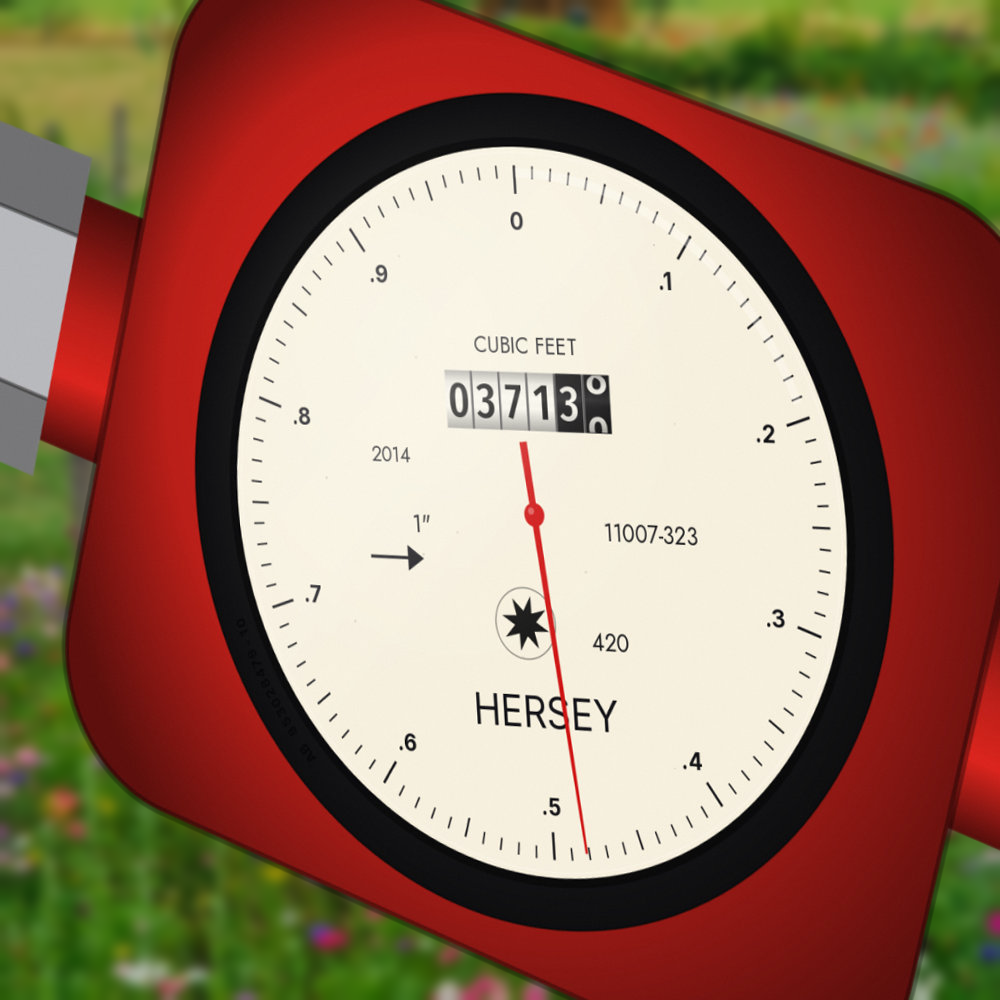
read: 37138.48 ft³
